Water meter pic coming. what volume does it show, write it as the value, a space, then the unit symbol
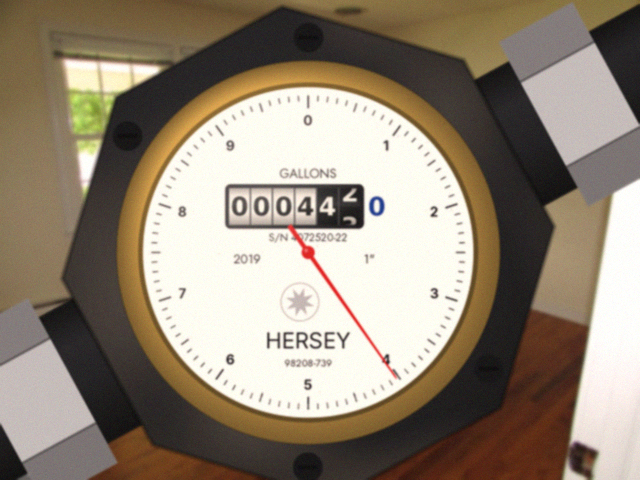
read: 4424.0 gal
